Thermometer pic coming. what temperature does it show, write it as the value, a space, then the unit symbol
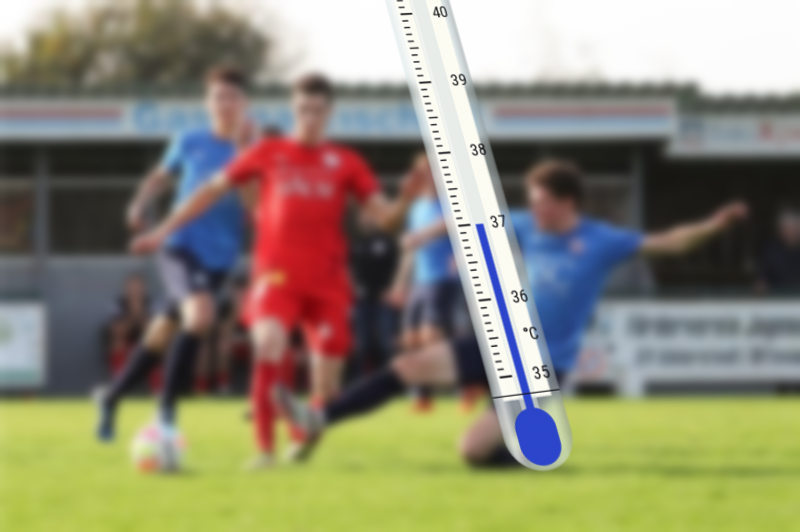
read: 37 °C
